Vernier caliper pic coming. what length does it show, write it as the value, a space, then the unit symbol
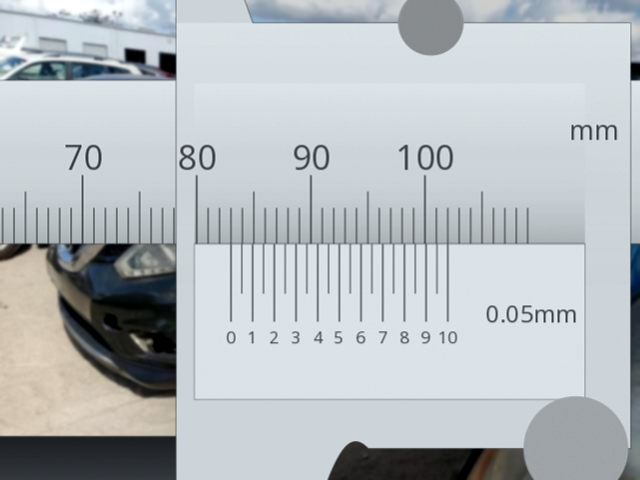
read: 83.0 mm
